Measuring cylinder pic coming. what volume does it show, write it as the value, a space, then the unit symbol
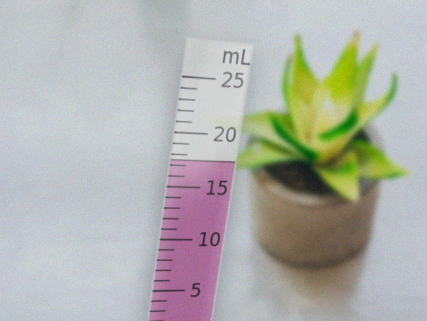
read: 17.5 mL
